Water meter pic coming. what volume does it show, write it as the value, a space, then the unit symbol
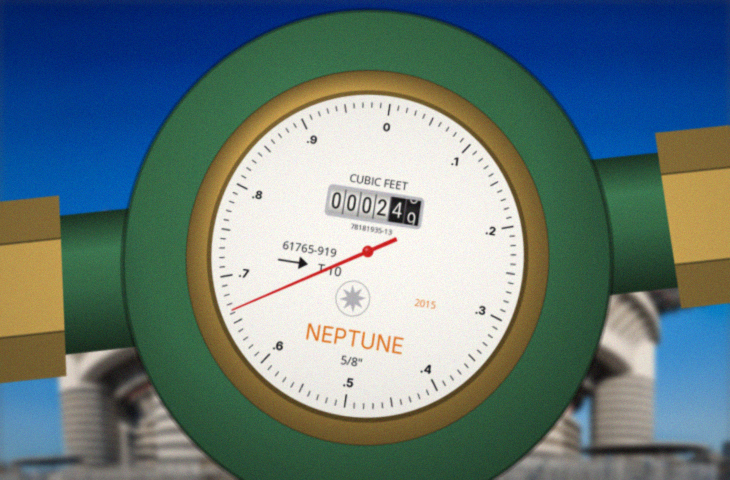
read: 248.66 ft³
